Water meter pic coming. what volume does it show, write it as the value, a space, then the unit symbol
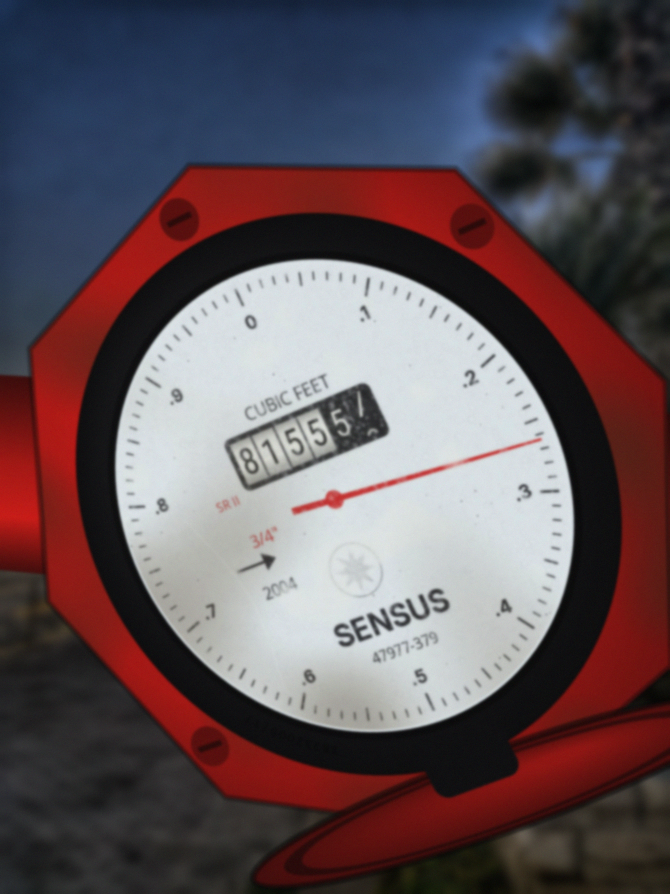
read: 815557.26 ft³
